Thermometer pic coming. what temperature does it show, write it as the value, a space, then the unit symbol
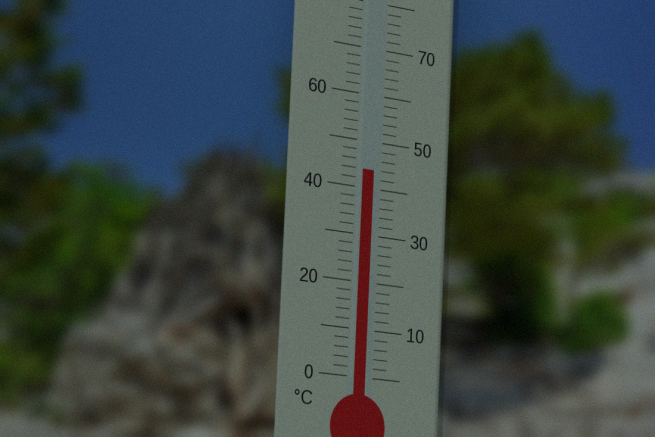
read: 44 °C
